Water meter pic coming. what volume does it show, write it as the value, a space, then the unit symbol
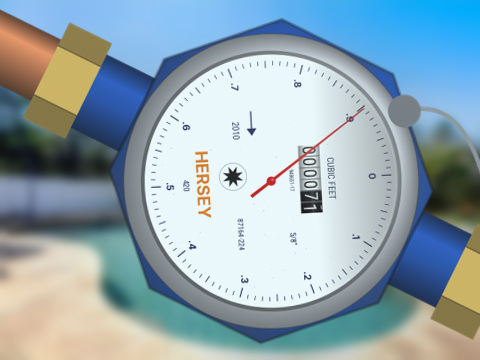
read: 70.90 ft³
